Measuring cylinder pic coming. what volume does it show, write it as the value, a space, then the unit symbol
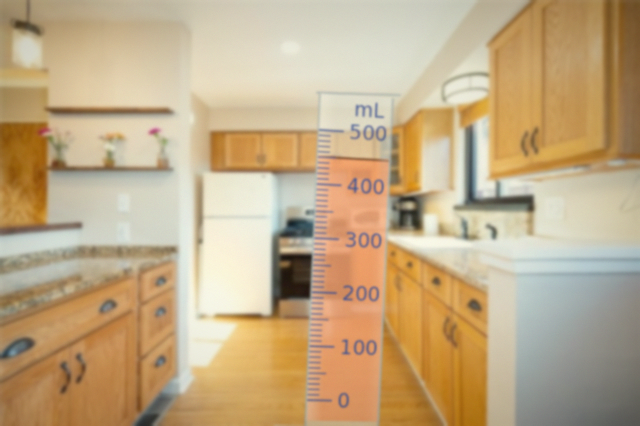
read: 450 mL
